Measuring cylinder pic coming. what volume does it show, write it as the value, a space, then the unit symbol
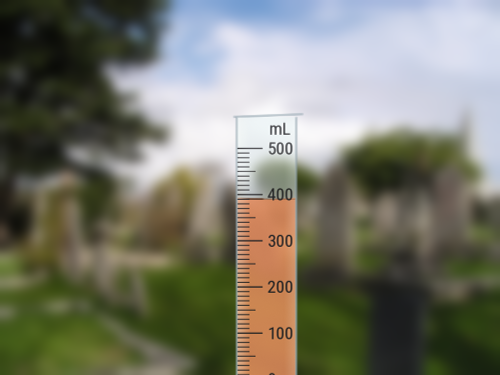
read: 390 mL
